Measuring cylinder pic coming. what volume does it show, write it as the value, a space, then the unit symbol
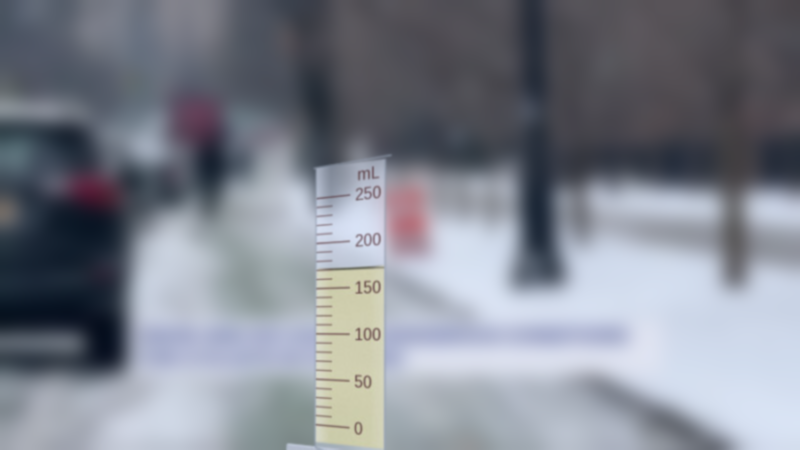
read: 170 mL
